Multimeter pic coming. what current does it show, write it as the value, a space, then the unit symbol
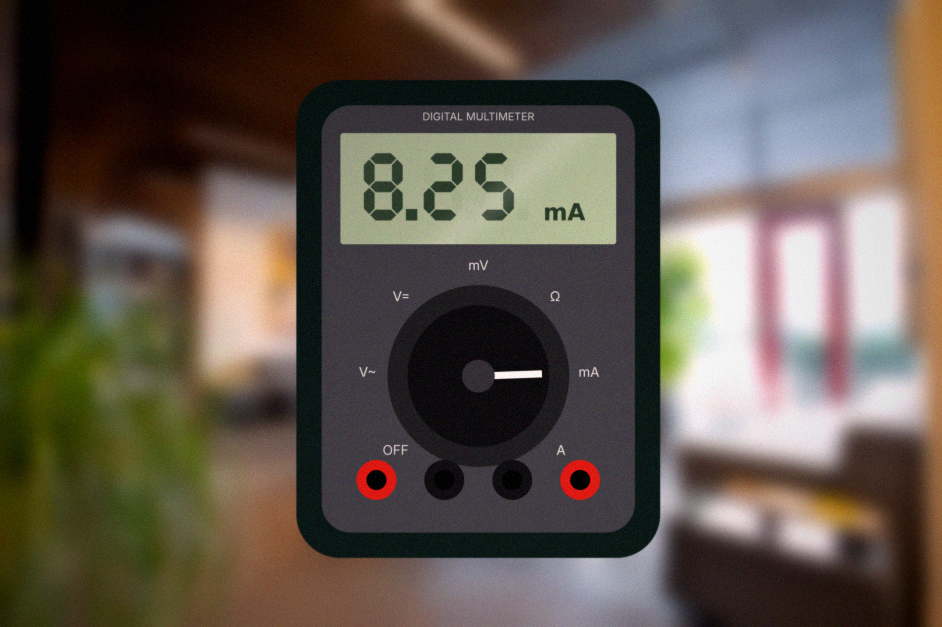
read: 8.25 mA
